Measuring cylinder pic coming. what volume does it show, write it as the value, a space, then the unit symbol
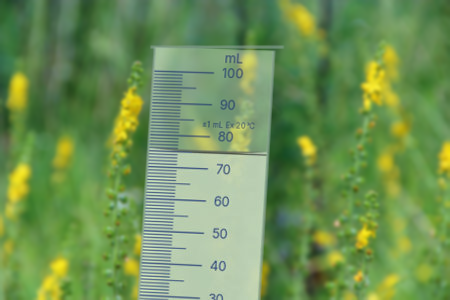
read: 75 mL
